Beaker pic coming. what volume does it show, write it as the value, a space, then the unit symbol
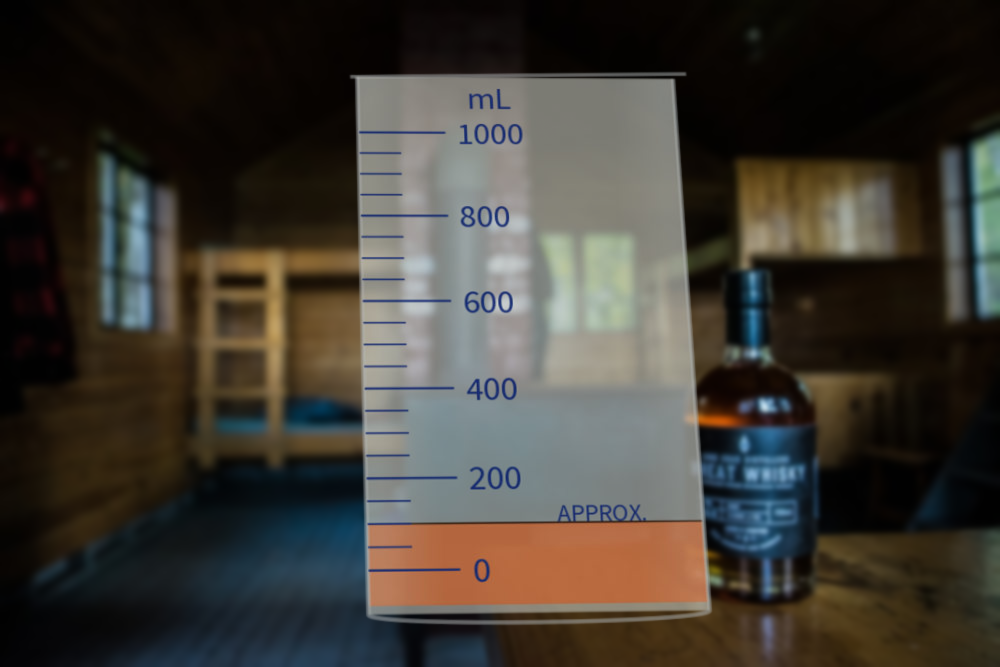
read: 100 mL
